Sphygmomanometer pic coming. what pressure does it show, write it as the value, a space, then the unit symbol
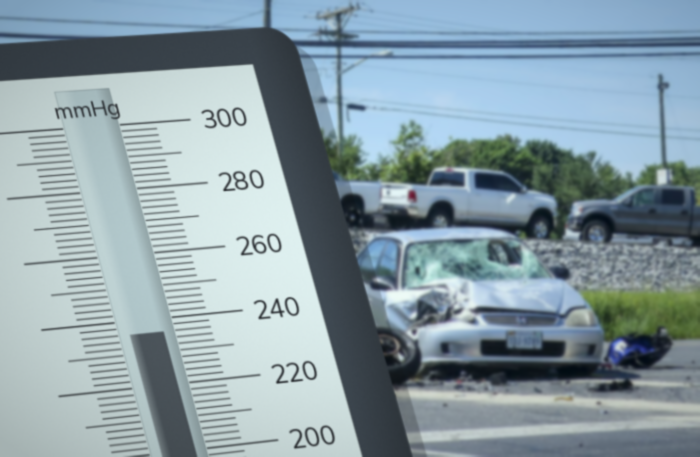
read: 236 mmHg
